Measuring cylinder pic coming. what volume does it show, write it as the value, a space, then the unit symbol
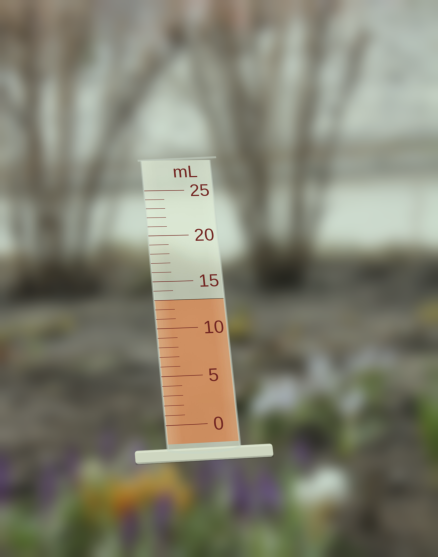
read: 13 mL
